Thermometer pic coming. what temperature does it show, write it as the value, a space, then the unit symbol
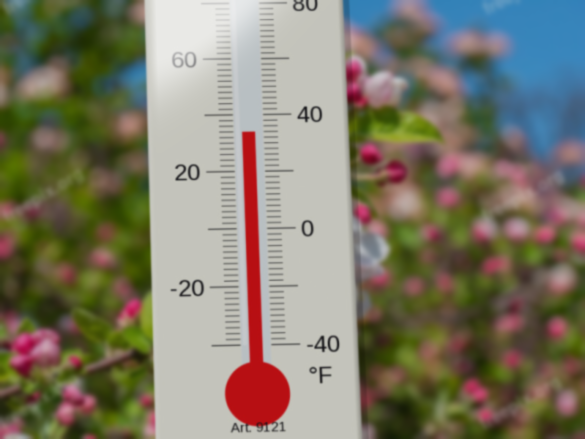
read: 34 °F
